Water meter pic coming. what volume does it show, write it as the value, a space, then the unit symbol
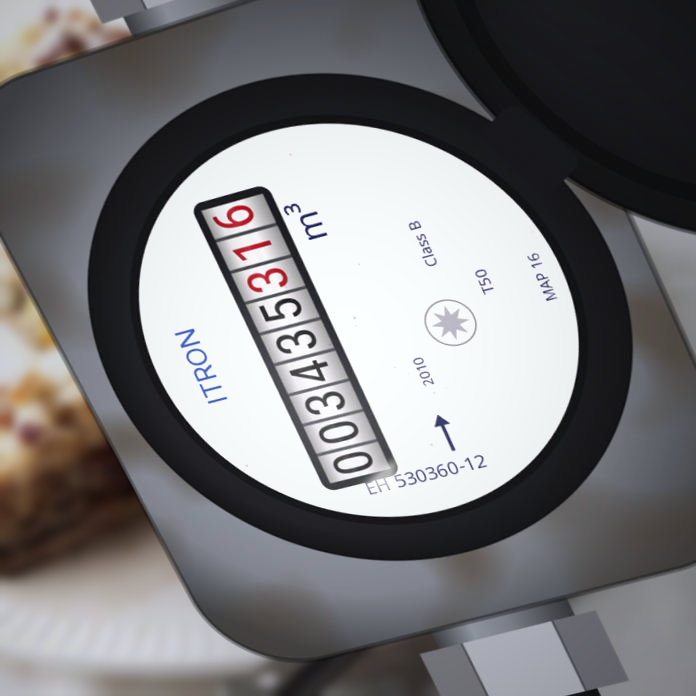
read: 3435.316 m³
